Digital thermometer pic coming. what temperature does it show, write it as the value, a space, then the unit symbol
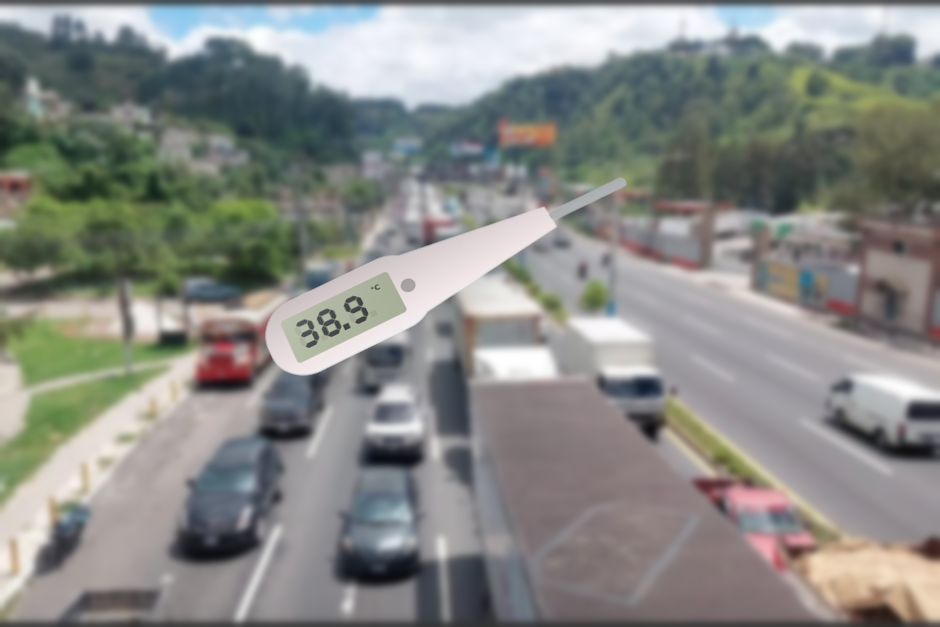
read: 38.9 °C
